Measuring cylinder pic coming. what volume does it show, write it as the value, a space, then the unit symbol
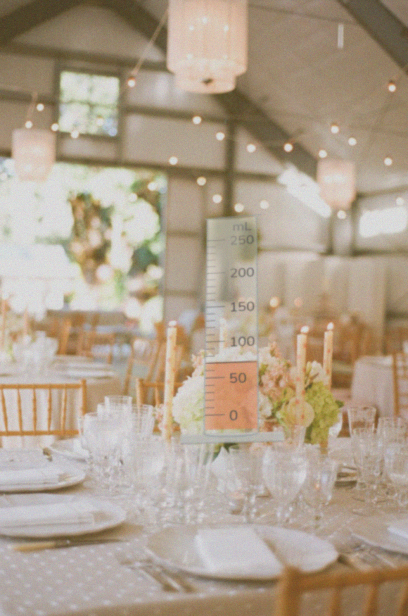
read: 70 mL
